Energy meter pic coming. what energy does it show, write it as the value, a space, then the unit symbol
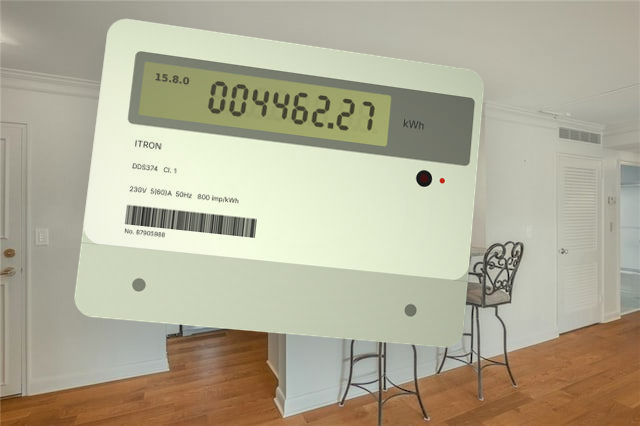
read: 4462.27 kWh
